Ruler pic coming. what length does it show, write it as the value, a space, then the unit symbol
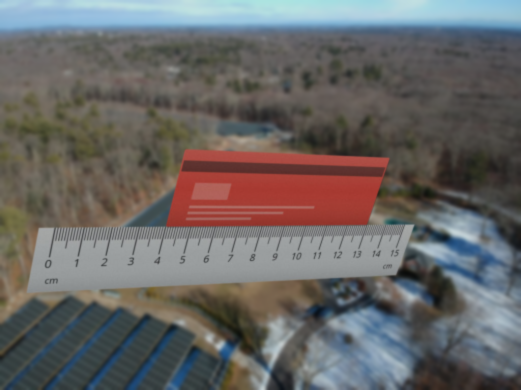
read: 9 cm
